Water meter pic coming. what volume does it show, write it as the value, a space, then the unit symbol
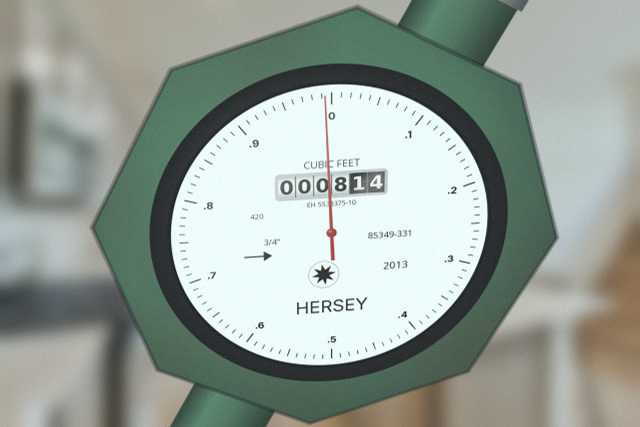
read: 813.99 ft³
